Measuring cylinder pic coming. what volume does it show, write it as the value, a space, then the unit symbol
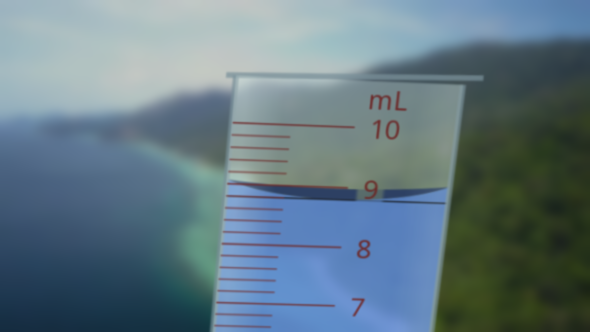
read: 8.8 mL
